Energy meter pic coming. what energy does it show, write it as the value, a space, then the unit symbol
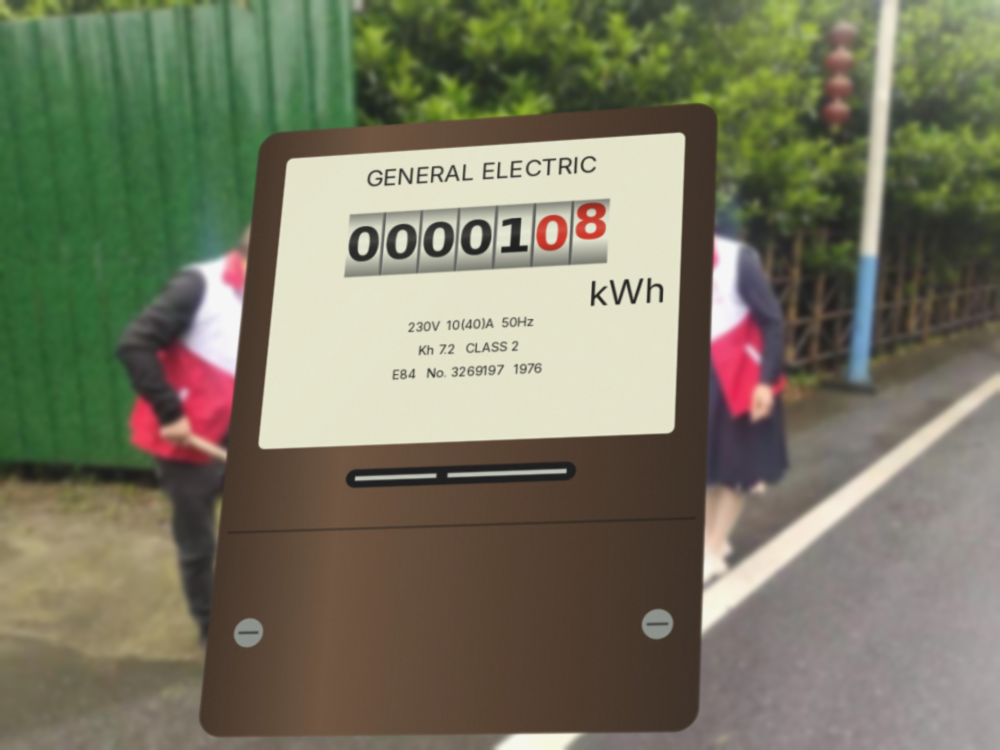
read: 1.08 kWh
